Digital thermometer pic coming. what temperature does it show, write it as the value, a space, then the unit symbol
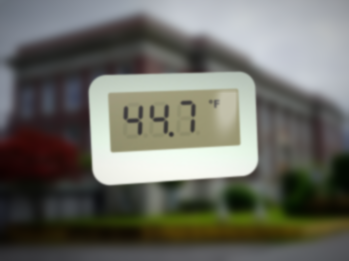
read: 44.7 °F
